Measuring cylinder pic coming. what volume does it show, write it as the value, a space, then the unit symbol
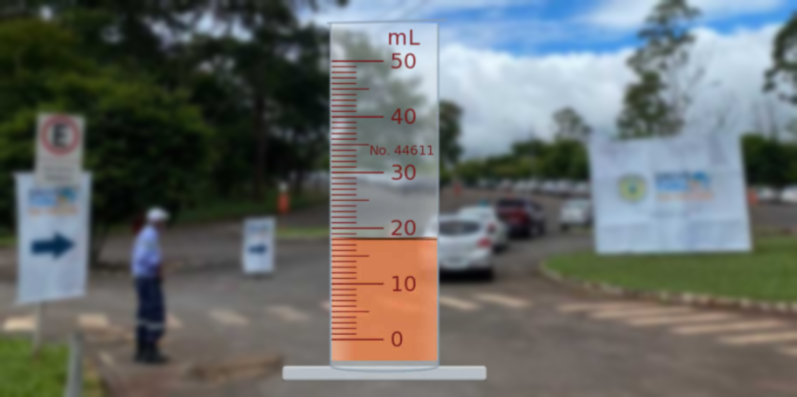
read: 18 mL
